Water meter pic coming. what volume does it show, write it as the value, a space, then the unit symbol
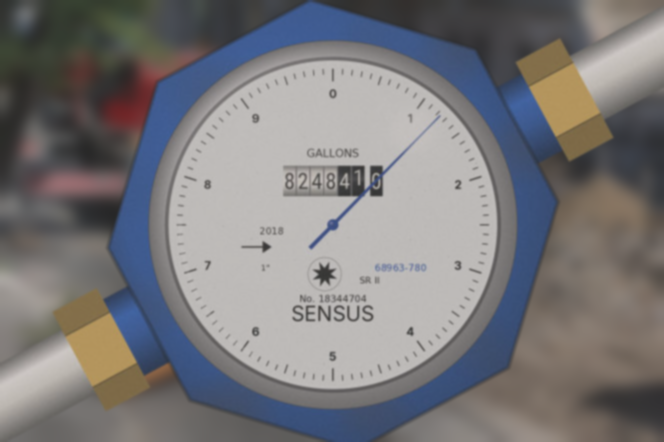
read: 8248411.2 gal
